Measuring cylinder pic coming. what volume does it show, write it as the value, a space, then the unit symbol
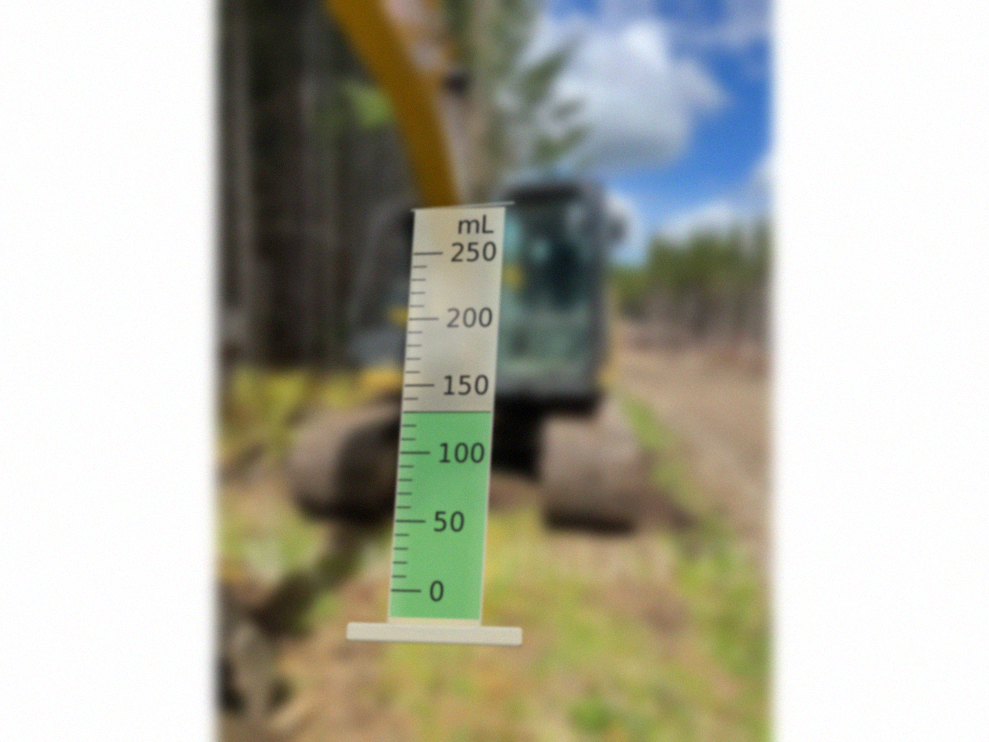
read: 130 mL
